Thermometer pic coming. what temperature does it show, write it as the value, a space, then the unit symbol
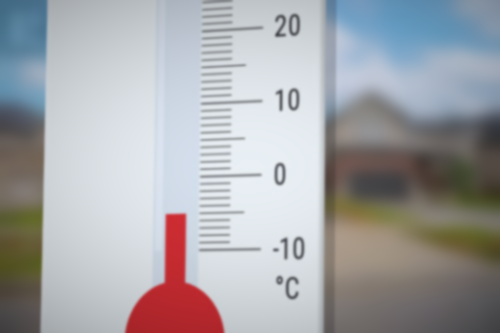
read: -5 °C
